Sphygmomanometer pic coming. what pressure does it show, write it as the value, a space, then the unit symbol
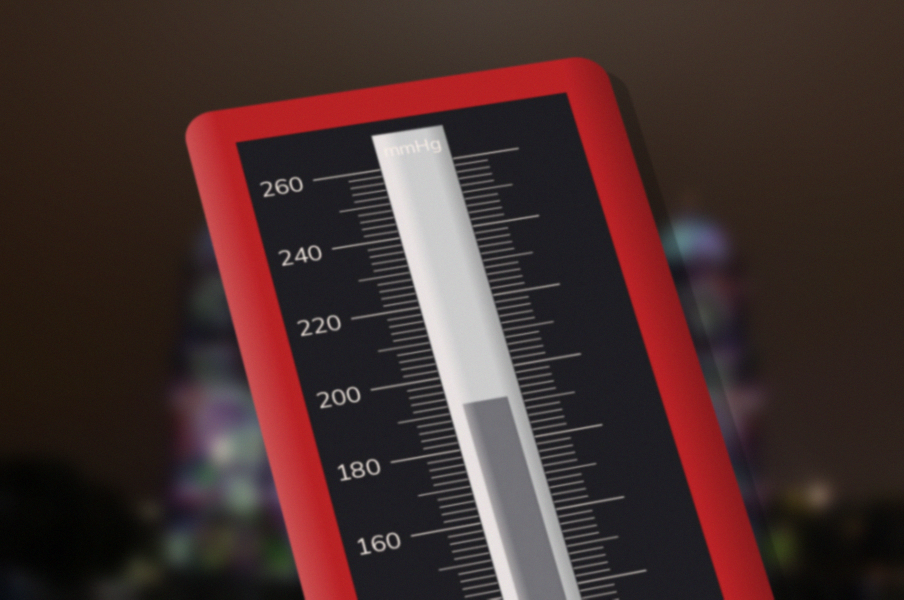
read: 192 mmHg
